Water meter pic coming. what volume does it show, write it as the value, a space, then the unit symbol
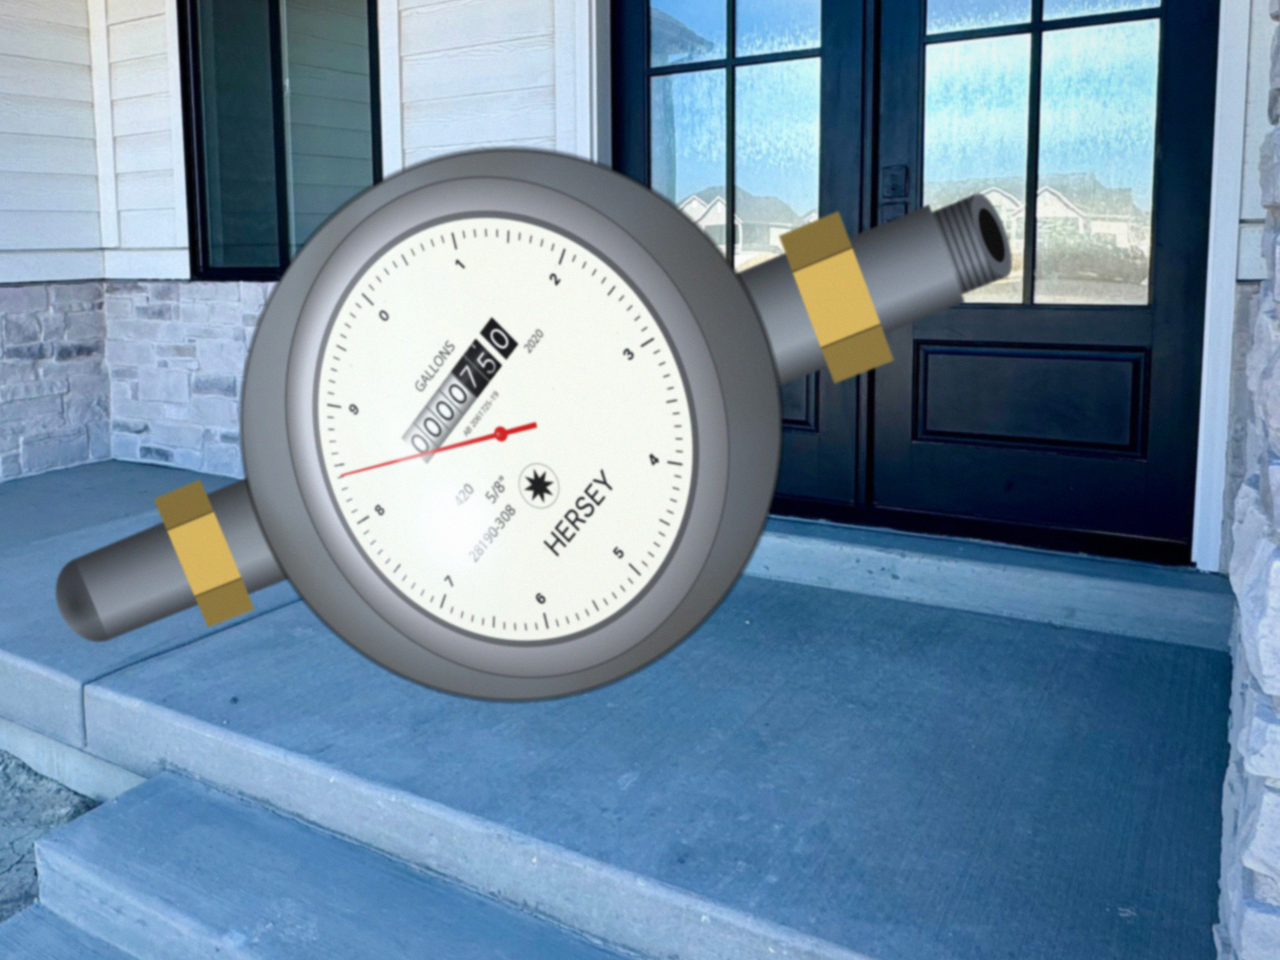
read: 748.4 gal
